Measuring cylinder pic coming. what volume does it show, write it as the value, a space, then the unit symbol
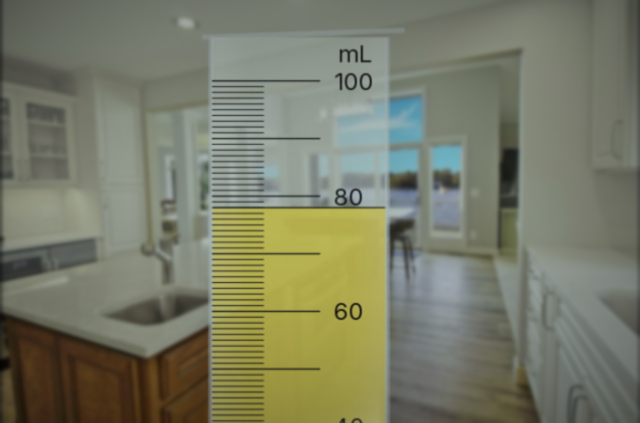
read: 78 mL
